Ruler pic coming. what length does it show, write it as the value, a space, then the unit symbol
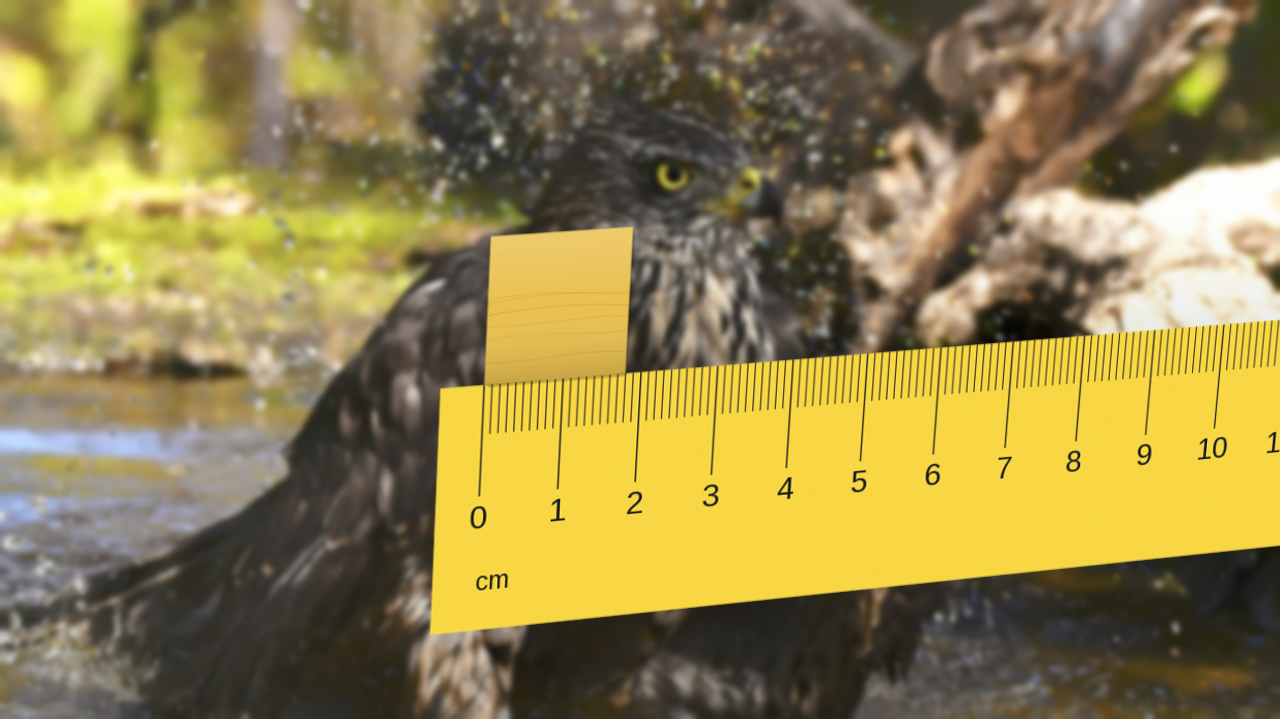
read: 1.8 cm
